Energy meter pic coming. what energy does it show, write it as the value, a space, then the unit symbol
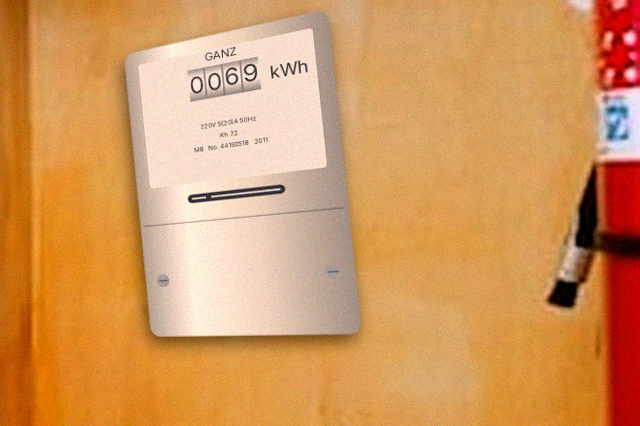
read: 69 kWh
